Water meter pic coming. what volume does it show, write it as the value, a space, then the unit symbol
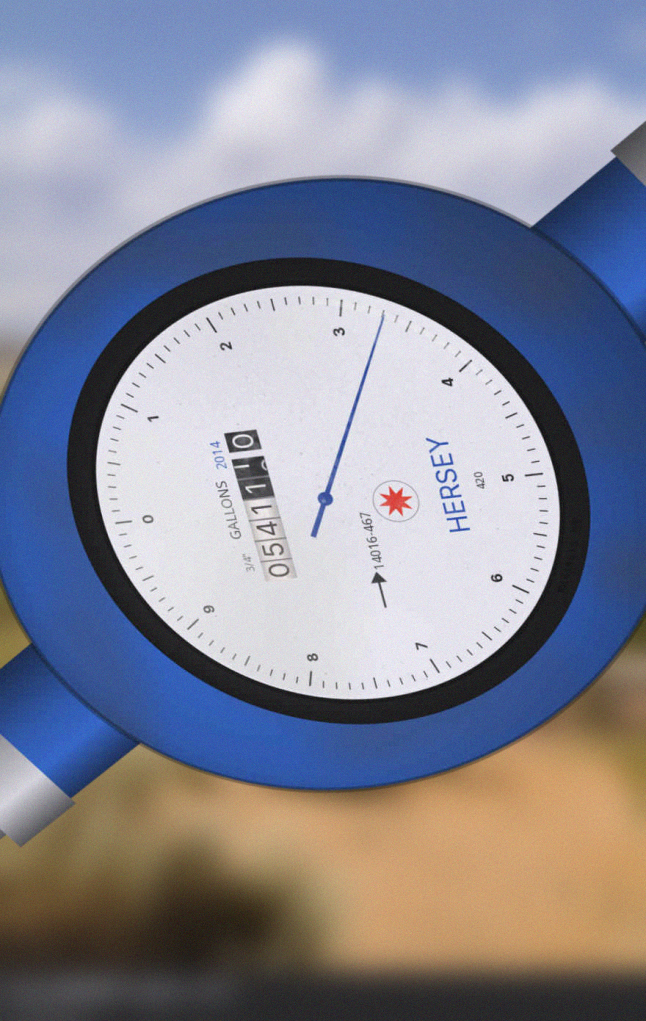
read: 541113.3 gal
